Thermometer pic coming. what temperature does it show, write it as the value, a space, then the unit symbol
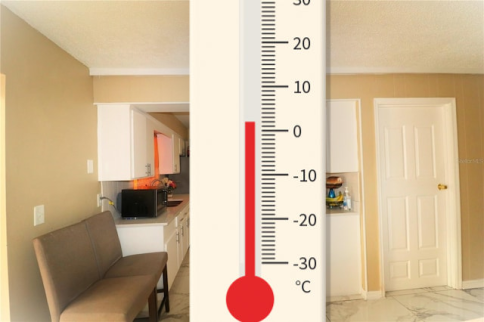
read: 2 °C
